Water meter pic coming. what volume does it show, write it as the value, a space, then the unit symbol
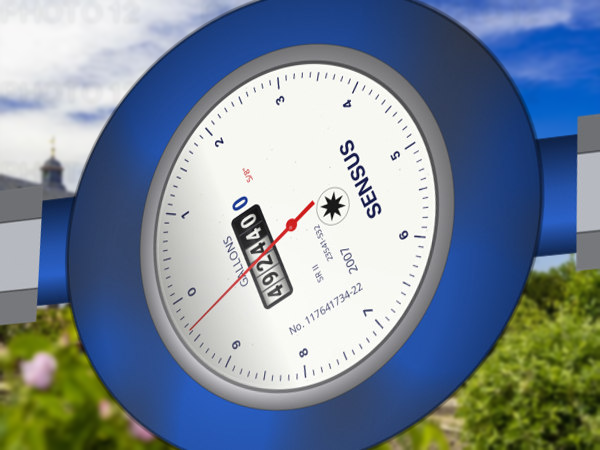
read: 4924399.6 gal
